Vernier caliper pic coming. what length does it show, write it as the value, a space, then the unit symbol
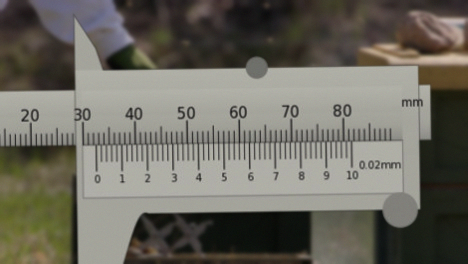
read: 32.5 mm
